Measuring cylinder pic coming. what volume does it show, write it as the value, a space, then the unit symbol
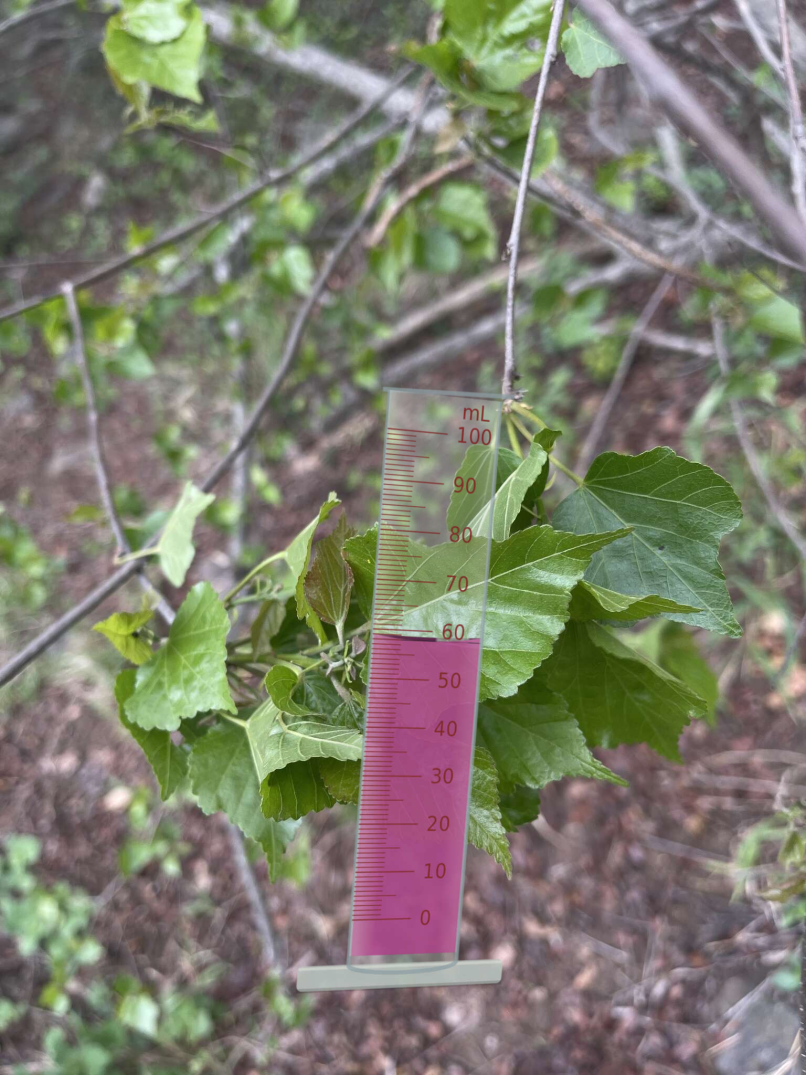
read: 58 mL
